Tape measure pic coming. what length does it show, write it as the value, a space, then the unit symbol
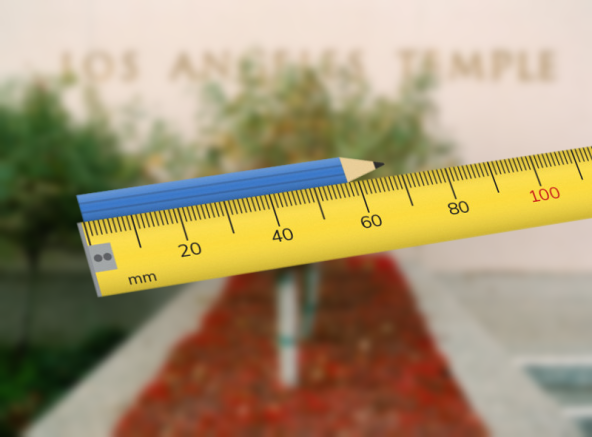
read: 67 mm
